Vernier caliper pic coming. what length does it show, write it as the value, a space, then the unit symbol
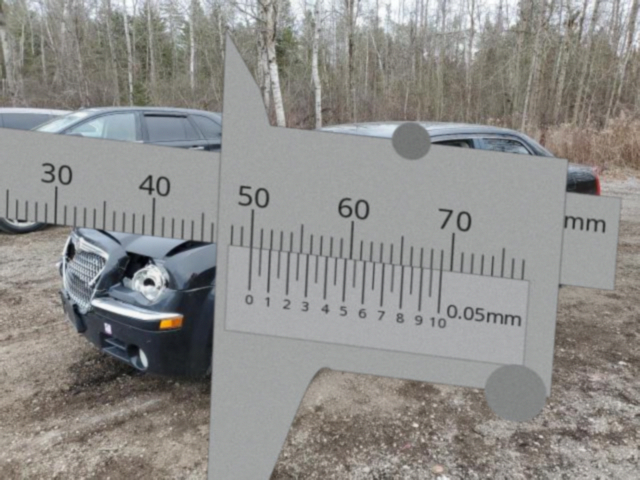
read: 50.0 mm
